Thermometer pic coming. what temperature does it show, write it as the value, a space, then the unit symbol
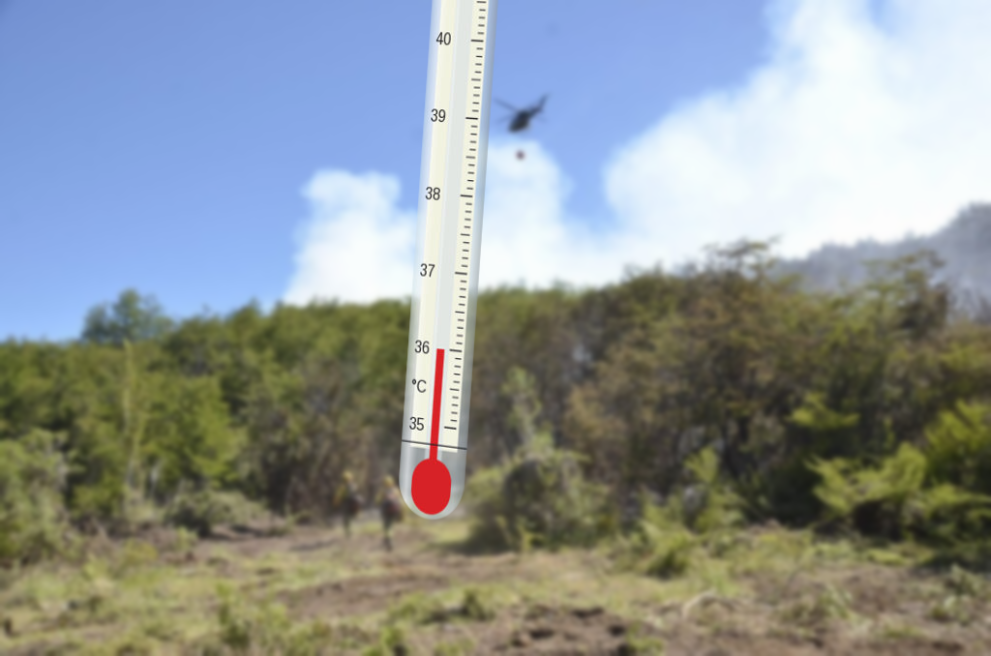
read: 36 °C
